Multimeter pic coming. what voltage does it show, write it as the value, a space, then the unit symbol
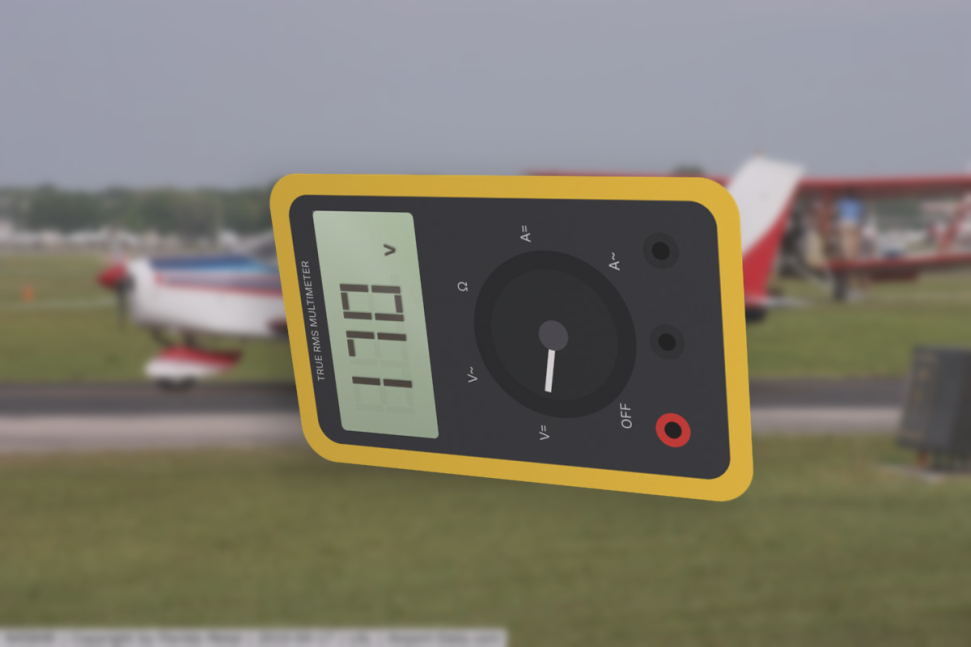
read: 170 V
